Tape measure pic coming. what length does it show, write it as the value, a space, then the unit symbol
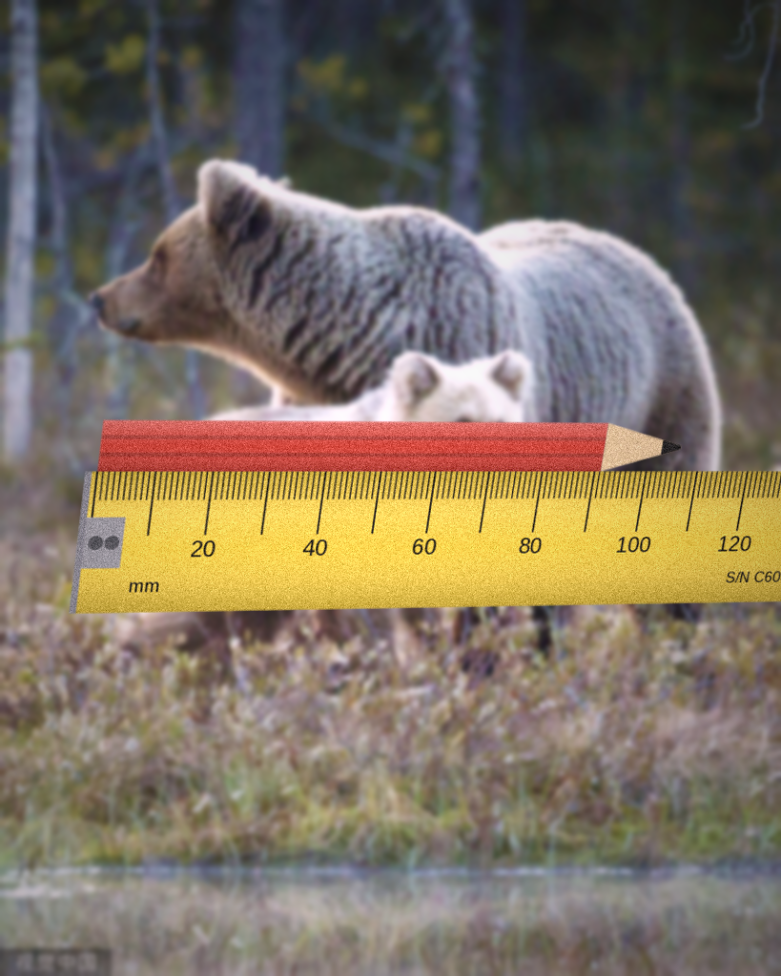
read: 106 mm
